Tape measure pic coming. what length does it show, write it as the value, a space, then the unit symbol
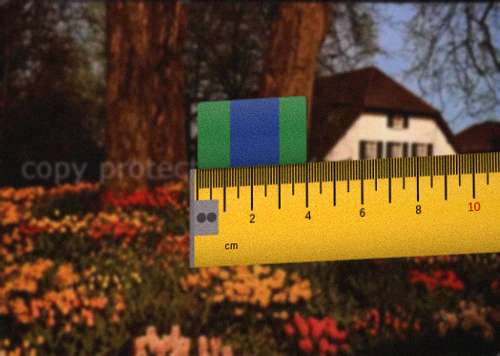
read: 4 cm
